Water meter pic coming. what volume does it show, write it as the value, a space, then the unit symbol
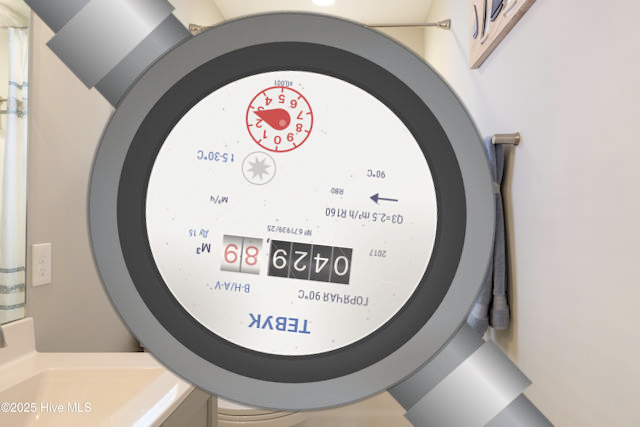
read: 429.892 m³
